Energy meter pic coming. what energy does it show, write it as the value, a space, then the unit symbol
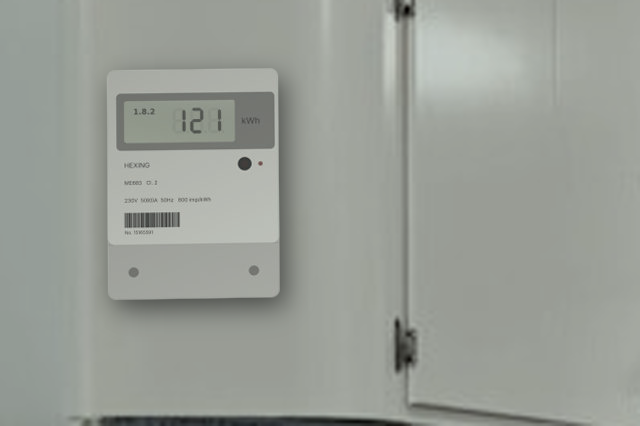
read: 121 kWh
